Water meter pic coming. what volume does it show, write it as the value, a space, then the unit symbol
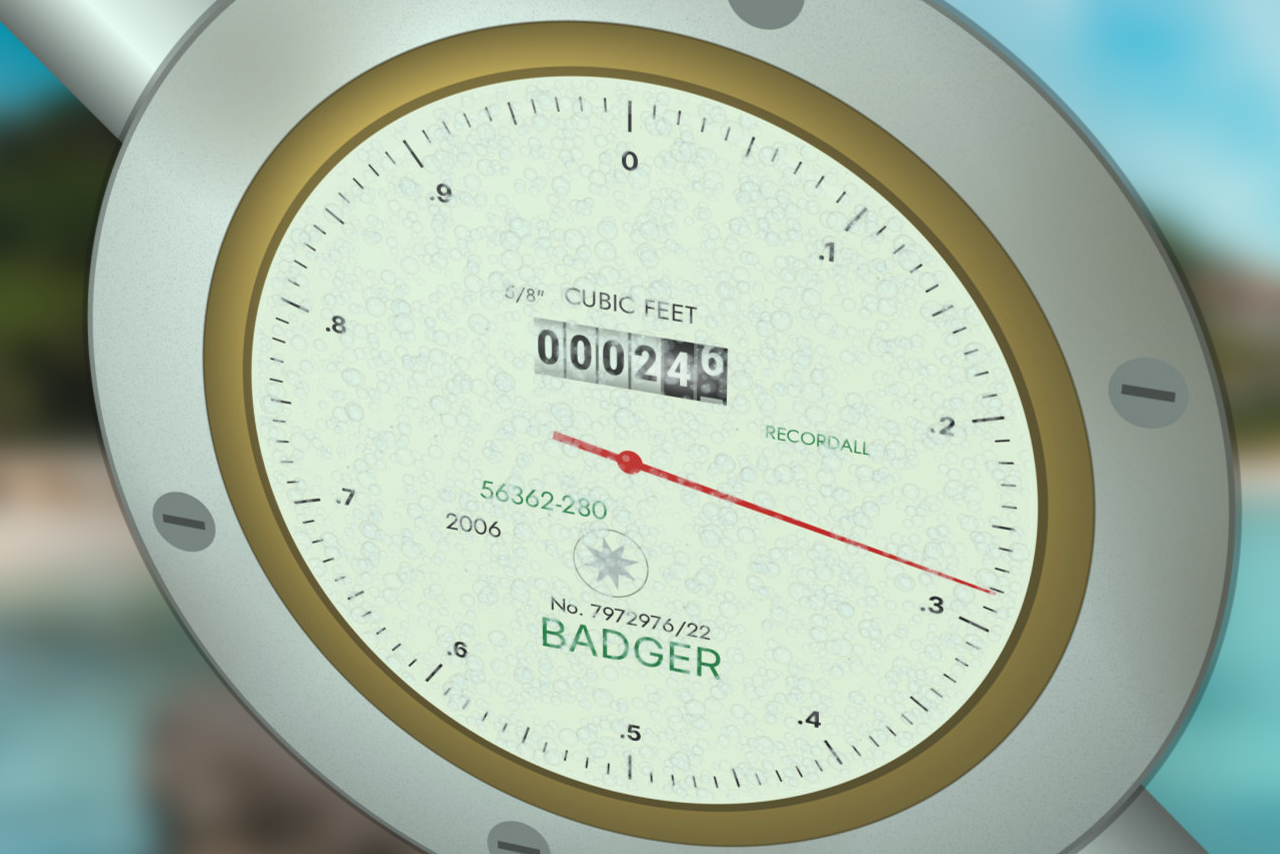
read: 246.28 ft³
